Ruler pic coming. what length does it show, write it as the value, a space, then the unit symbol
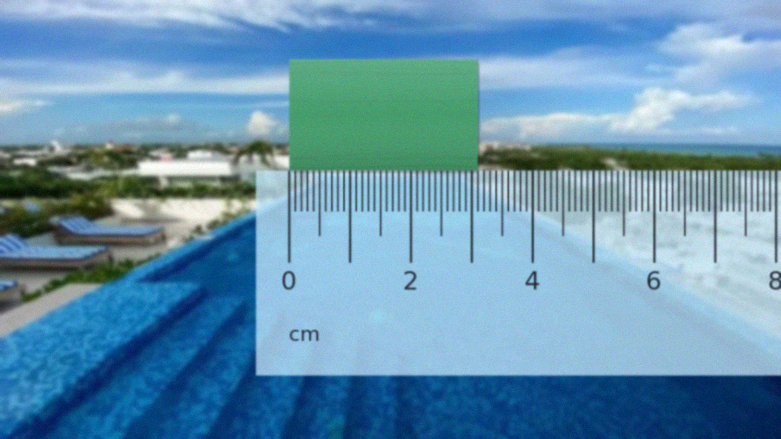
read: 3.1 cm
